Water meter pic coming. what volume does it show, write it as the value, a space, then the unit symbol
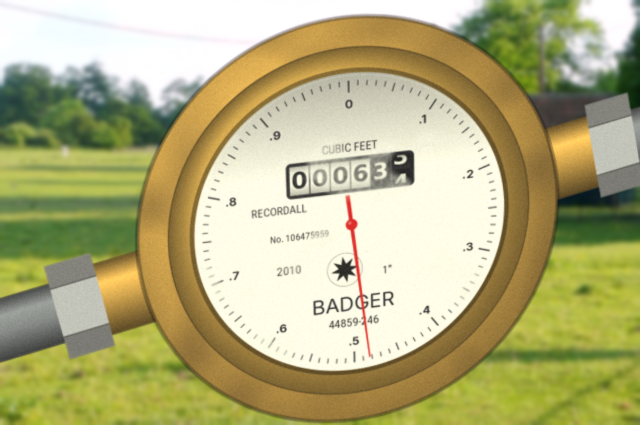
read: 633.48 ft³
